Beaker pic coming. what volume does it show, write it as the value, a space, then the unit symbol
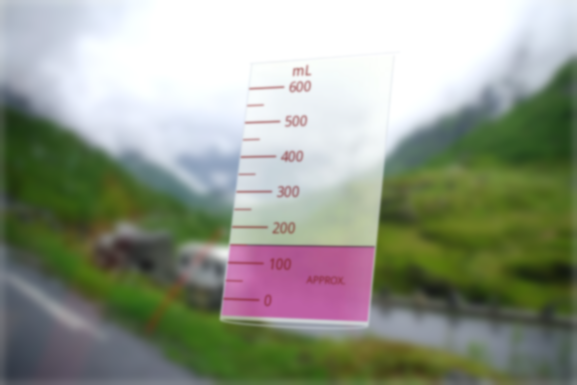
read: 150 mL
